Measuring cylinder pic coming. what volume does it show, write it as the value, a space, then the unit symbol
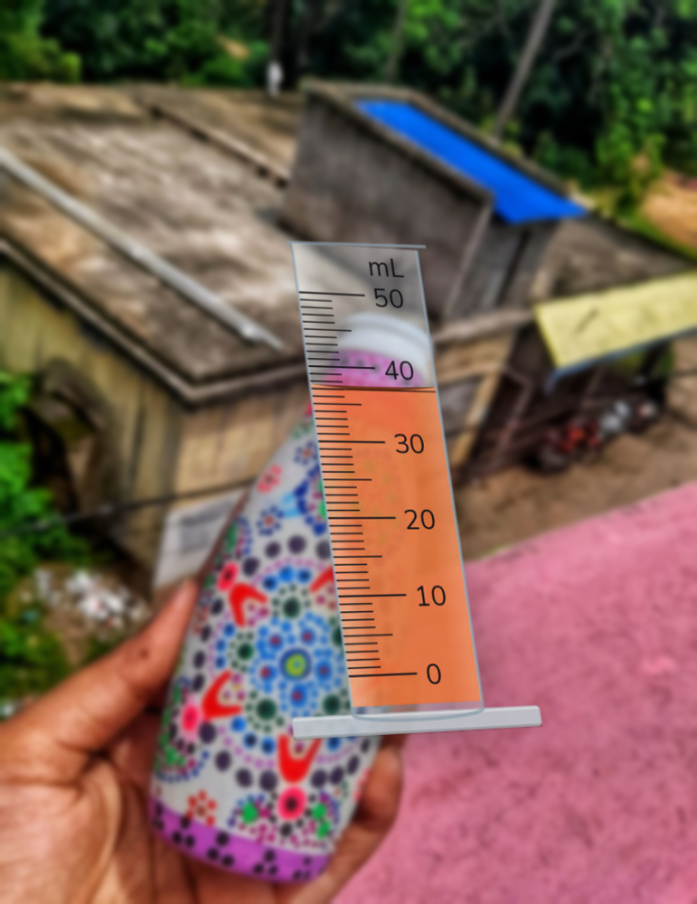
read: 37 mL
